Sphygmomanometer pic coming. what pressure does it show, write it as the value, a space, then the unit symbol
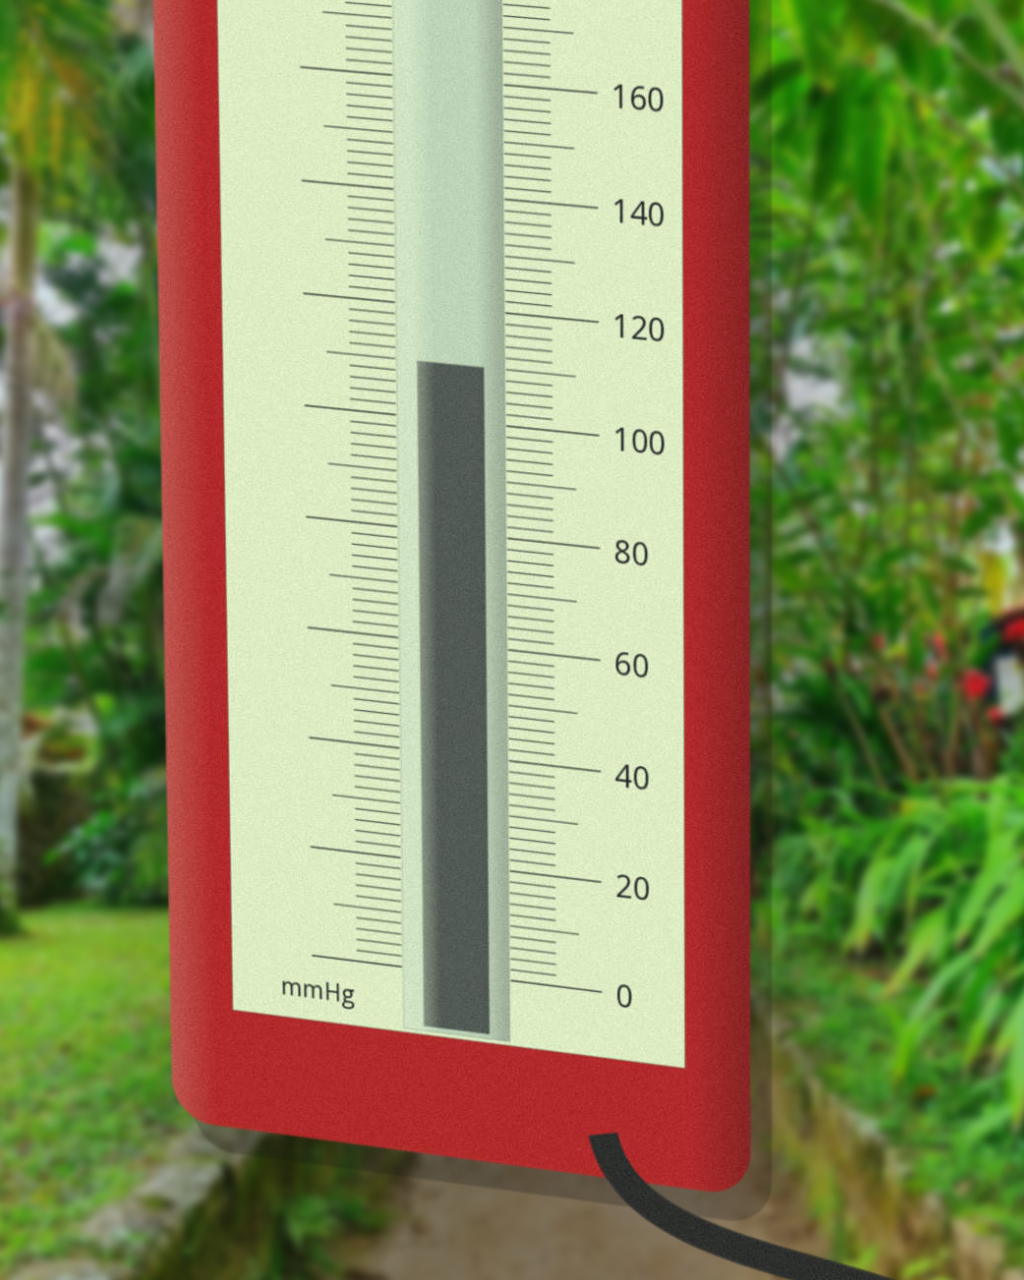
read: 110 mmHg
